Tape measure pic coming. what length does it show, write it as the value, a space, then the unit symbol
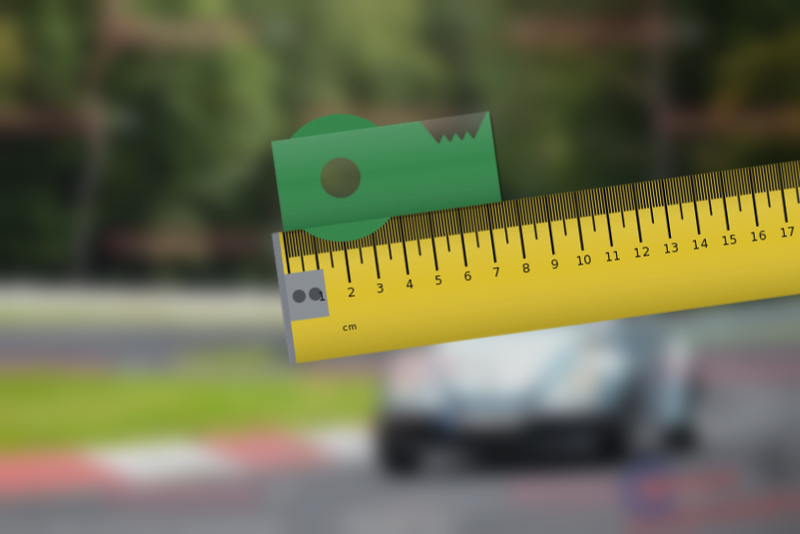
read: 7.5 cm
